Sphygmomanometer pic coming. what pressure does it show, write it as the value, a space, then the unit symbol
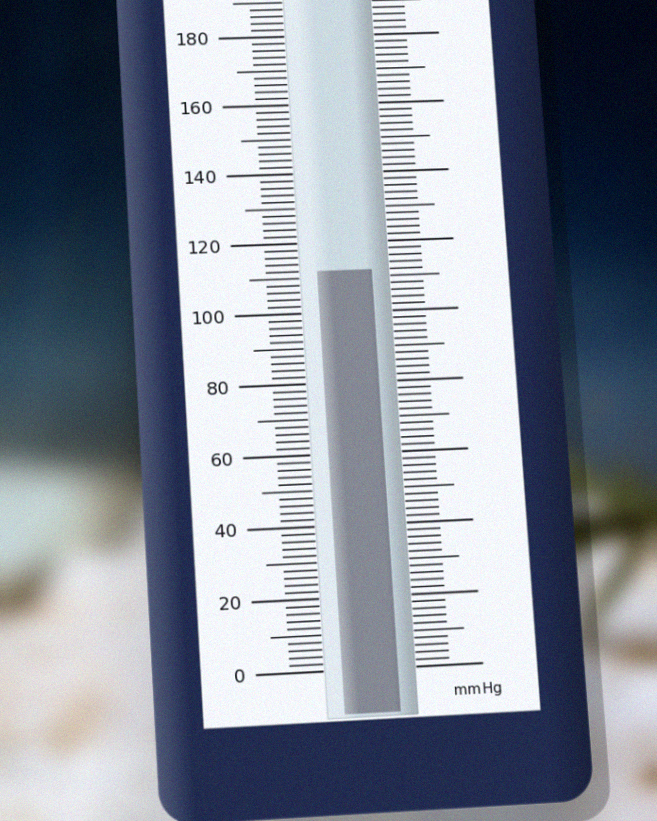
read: 112 mmHg
